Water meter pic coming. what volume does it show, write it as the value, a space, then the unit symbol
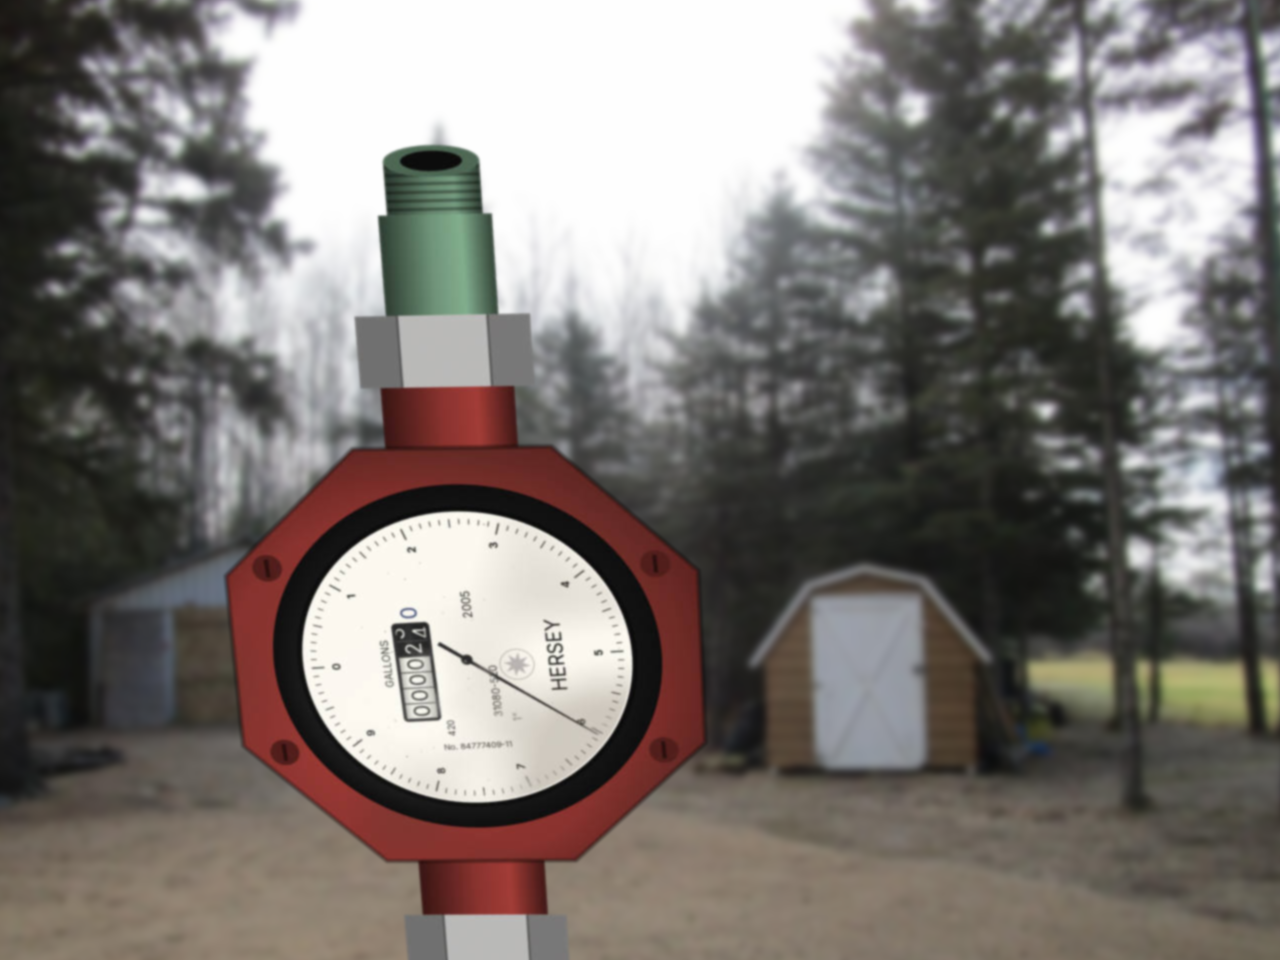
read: 236.0 gal
